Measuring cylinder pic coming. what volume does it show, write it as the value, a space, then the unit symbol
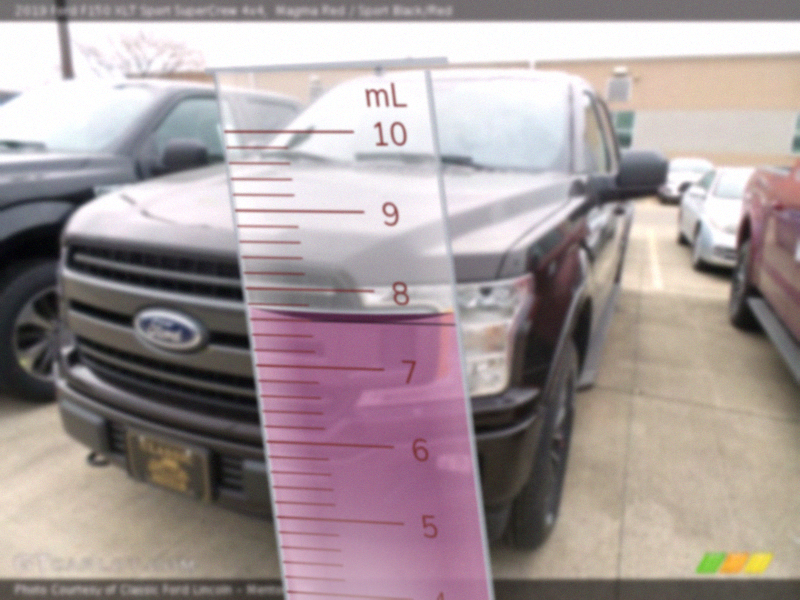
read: 7.6 mL
